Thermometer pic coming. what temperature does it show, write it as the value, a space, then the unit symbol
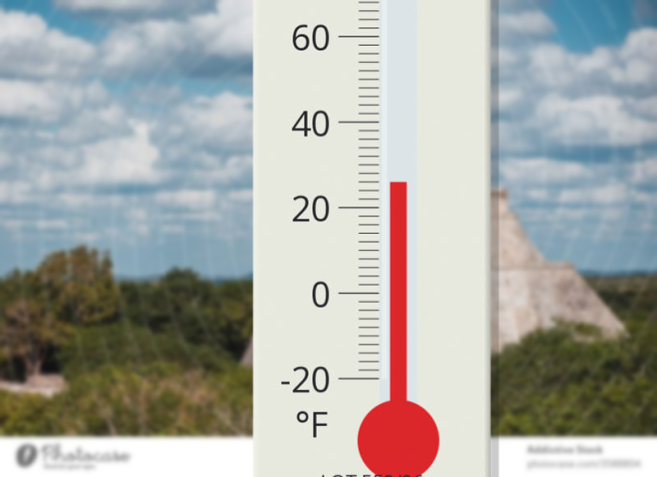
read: 26 °F
